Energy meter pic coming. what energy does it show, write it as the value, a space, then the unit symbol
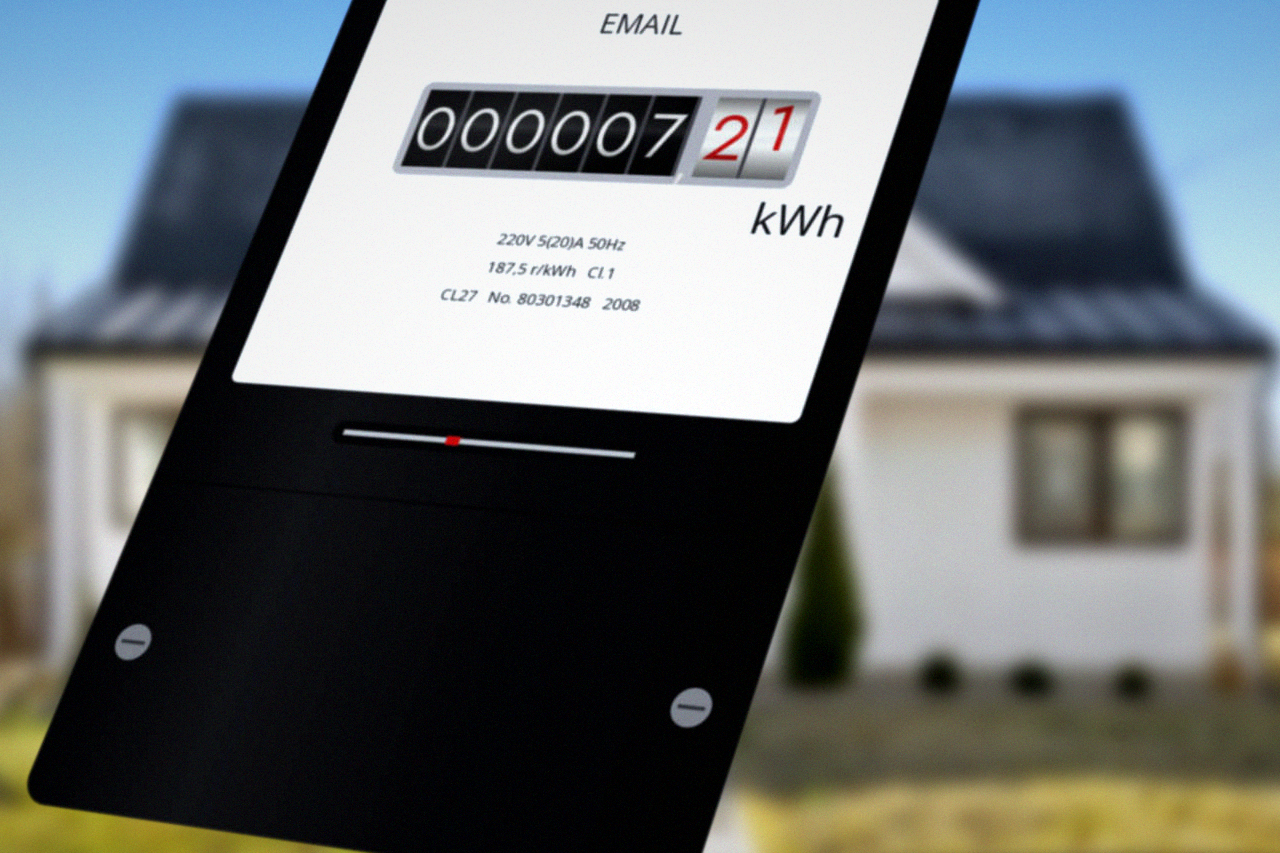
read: 7.21 kWh
